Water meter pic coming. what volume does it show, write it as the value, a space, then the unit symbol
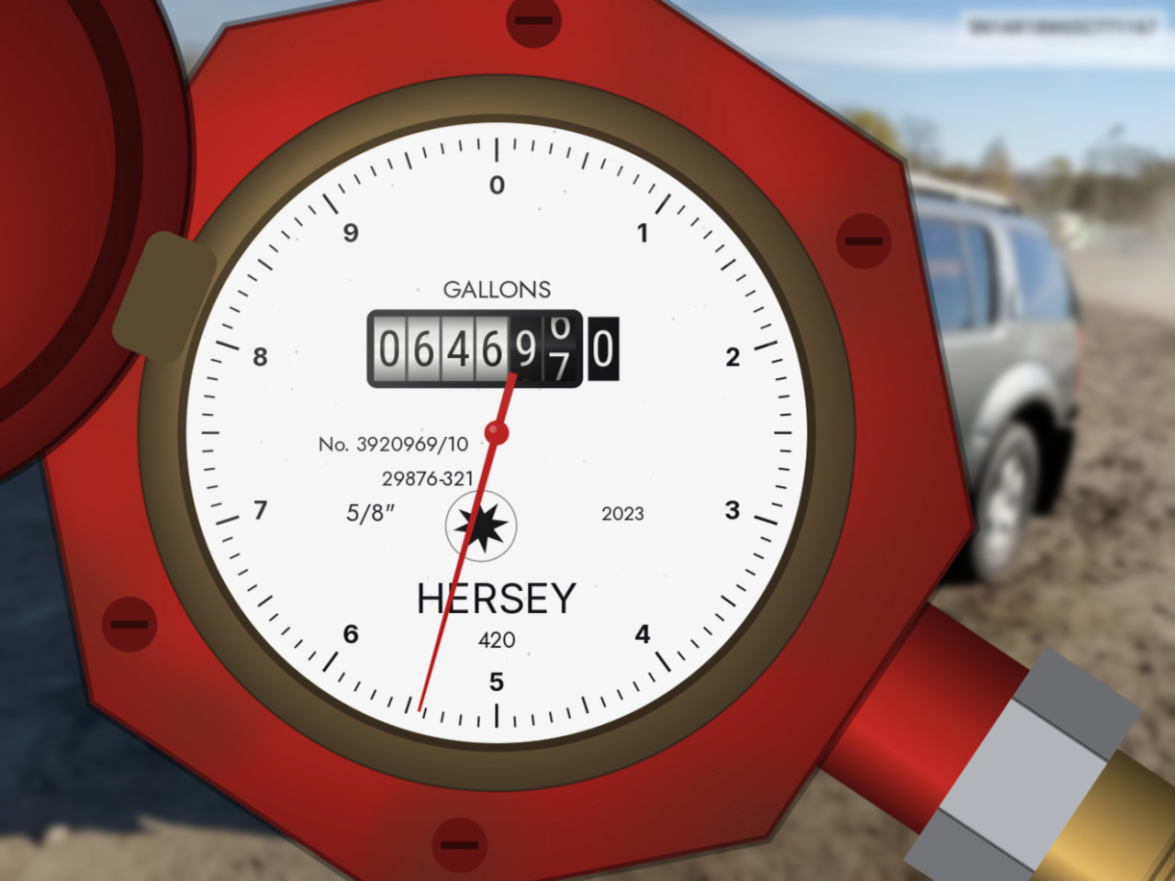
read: 646965.4 gal
